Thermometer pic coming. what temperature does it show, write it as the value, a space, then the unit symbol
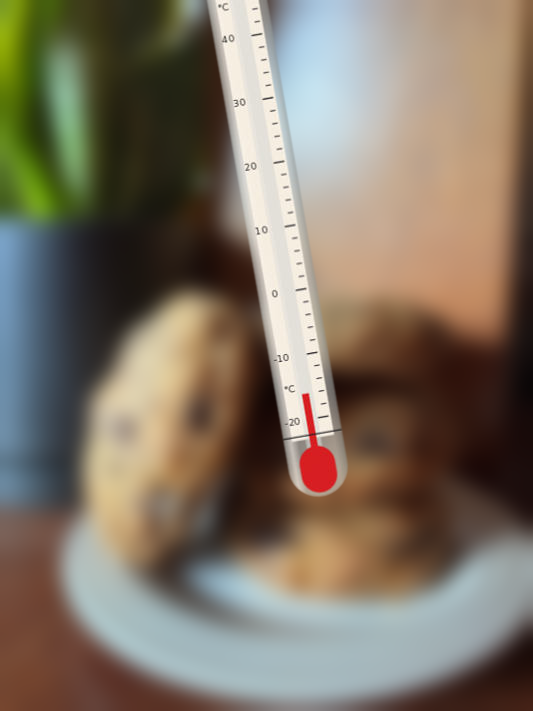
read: -16 °C
